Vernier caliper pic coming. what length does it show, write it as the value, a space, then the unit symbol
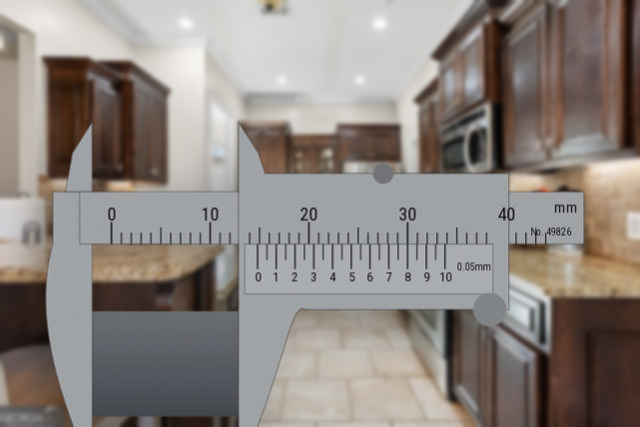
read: 14.8 mm
